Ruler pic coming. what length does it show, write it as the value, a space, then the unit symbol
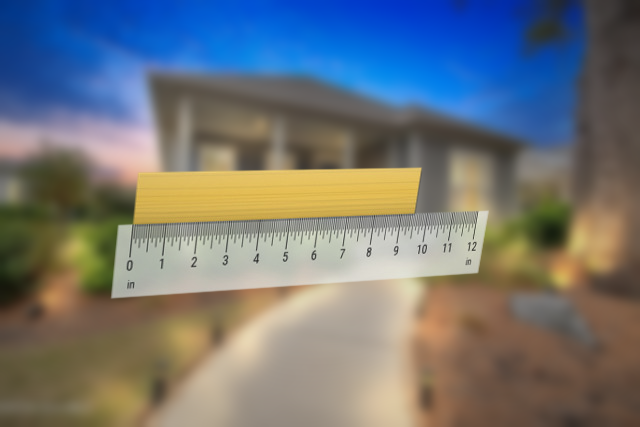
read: 9.5 in
